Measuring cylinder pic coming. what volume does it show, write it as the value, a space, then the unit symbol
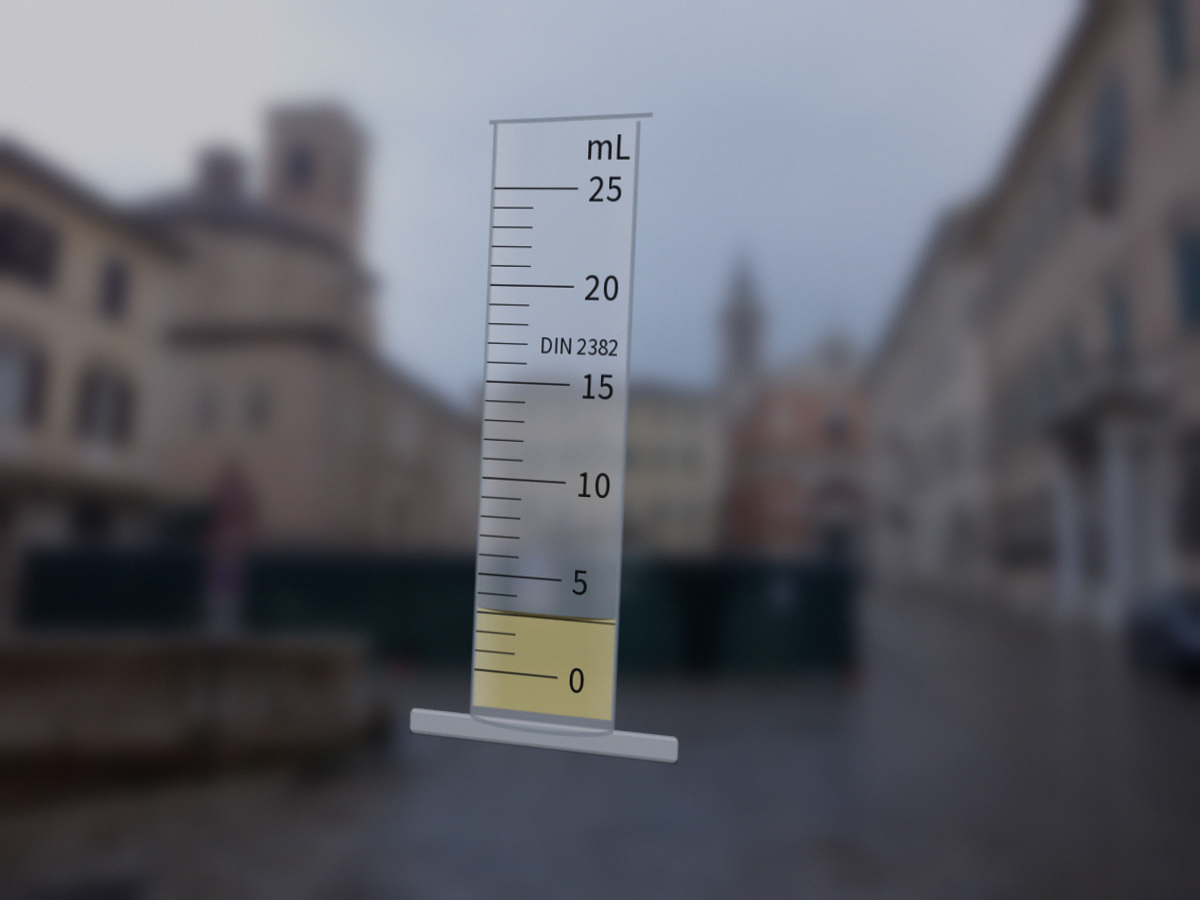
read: 3 mL
